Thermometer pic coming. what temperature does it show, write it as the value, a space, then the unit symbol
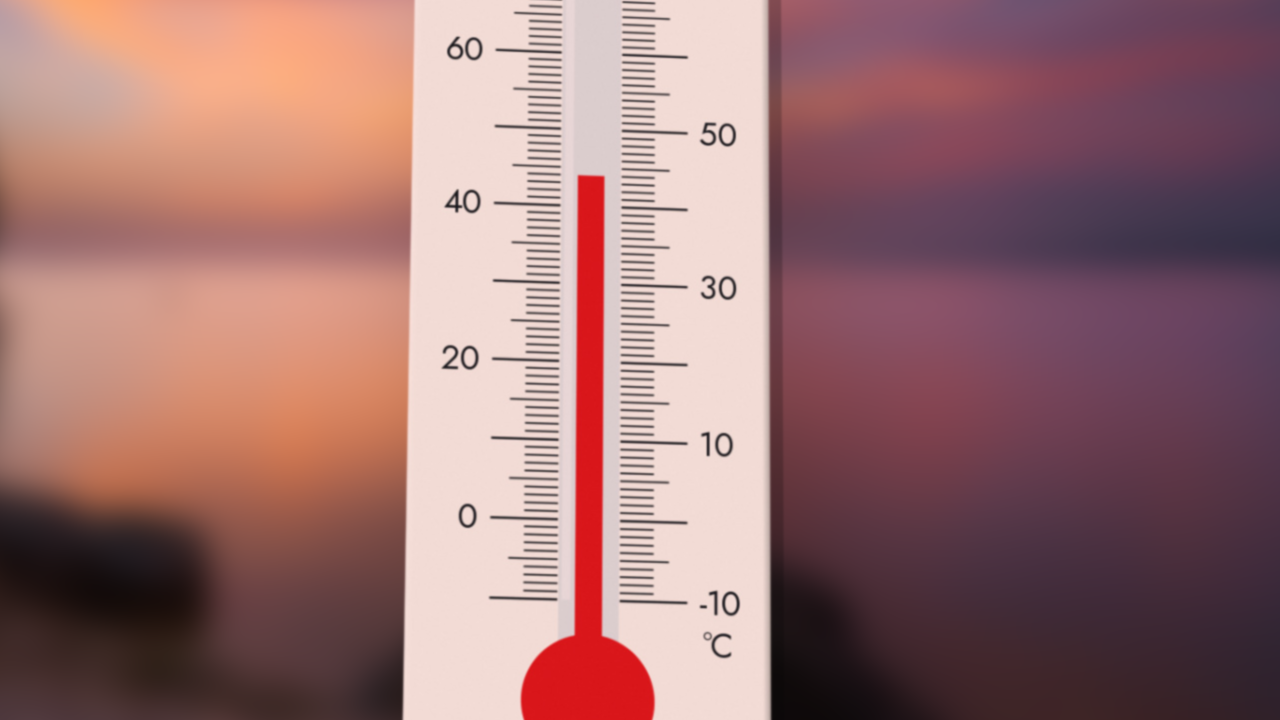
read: 44 °C
